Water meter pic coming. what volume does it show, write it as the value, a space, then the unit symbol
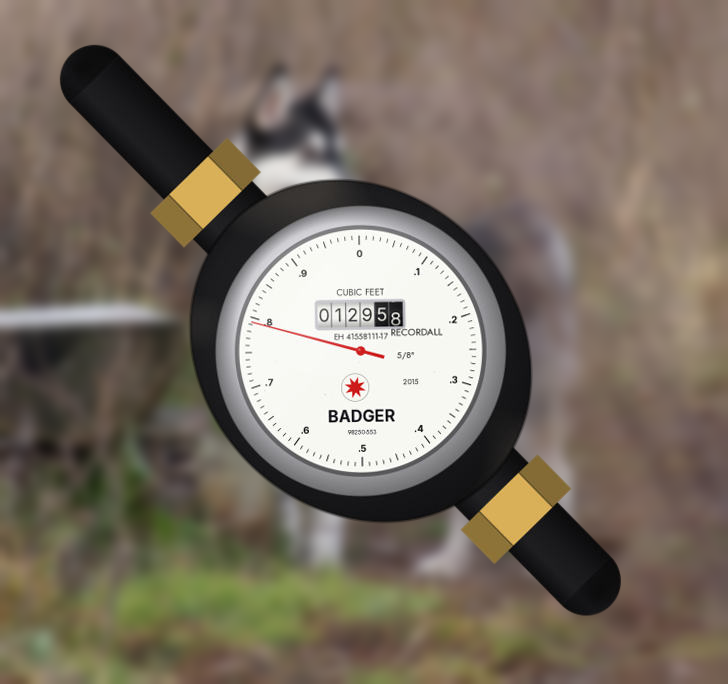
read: 12957.79 ft³
